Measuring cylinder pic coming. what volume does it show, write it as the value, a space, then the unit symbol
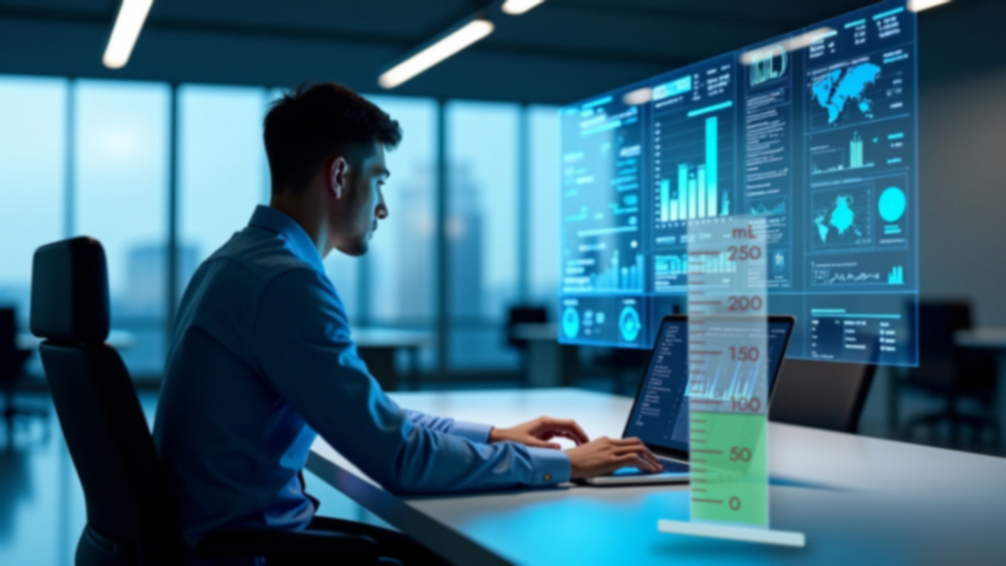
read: 90 mL
